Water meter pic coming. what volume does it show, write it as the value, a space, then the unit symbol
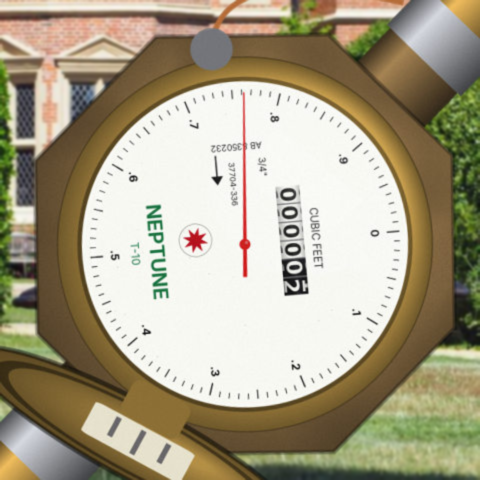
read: 1.76 ft³
